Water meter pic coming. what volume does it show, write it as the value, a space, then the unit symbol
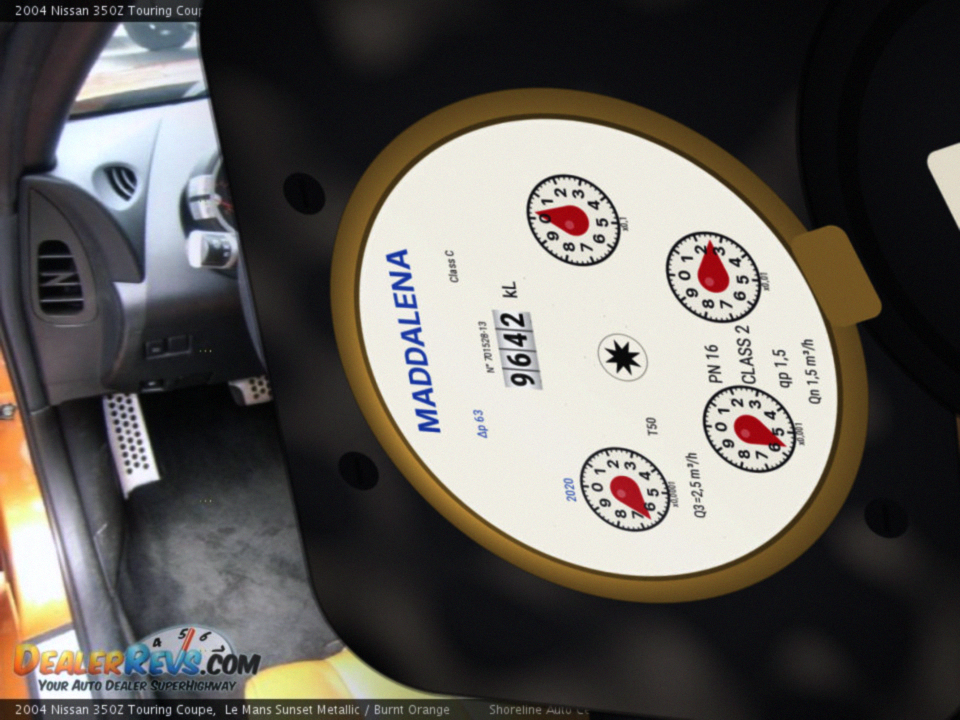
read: 9642.0256 kL
